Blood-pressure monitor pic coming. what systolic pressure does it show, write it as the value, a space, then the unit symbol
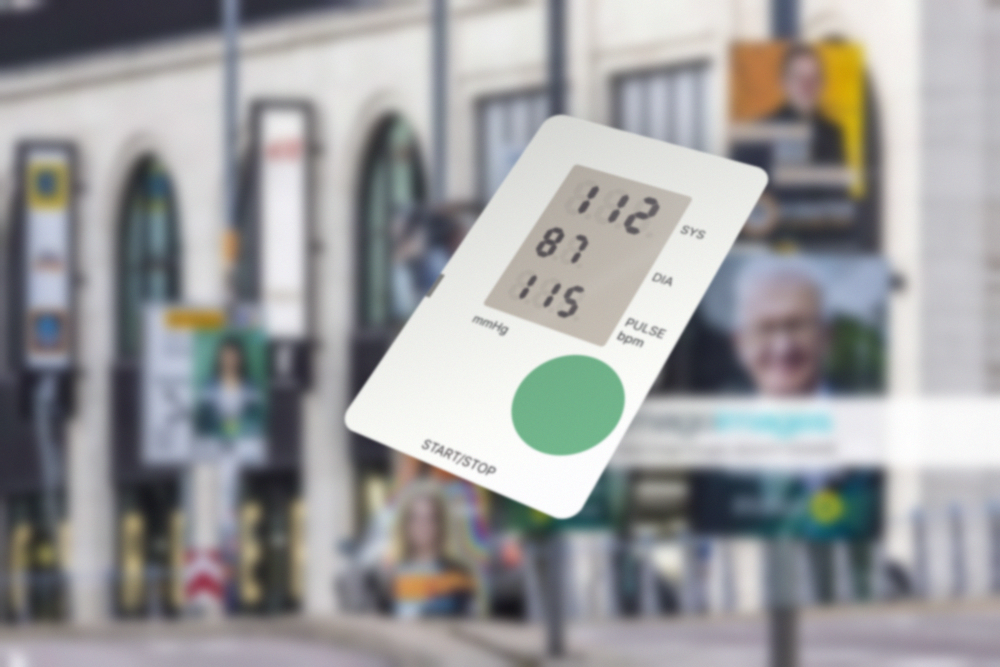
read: 112 mmHg
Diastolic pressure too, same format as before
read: 87 mmHg
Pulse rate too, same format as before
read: 115 bpm
